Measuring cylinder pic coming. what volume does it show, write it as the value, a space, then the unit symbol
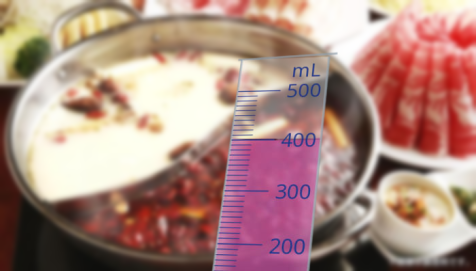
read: 400 mL
